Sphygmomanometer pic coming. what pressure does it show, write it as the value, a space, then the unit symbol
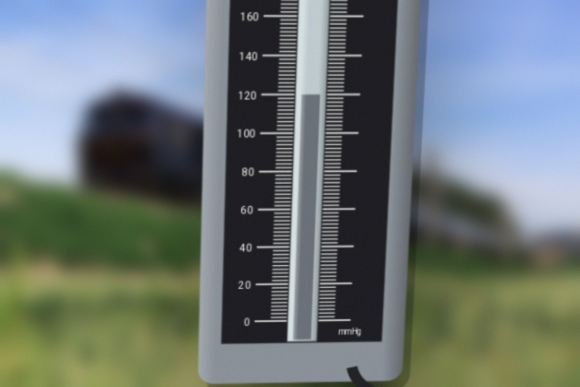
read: 120 mmHg
